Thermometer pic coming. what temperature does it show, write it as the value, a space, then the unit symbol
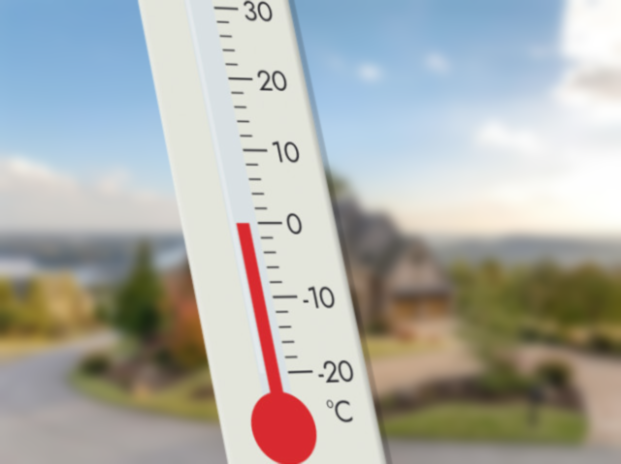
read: 0 °C
